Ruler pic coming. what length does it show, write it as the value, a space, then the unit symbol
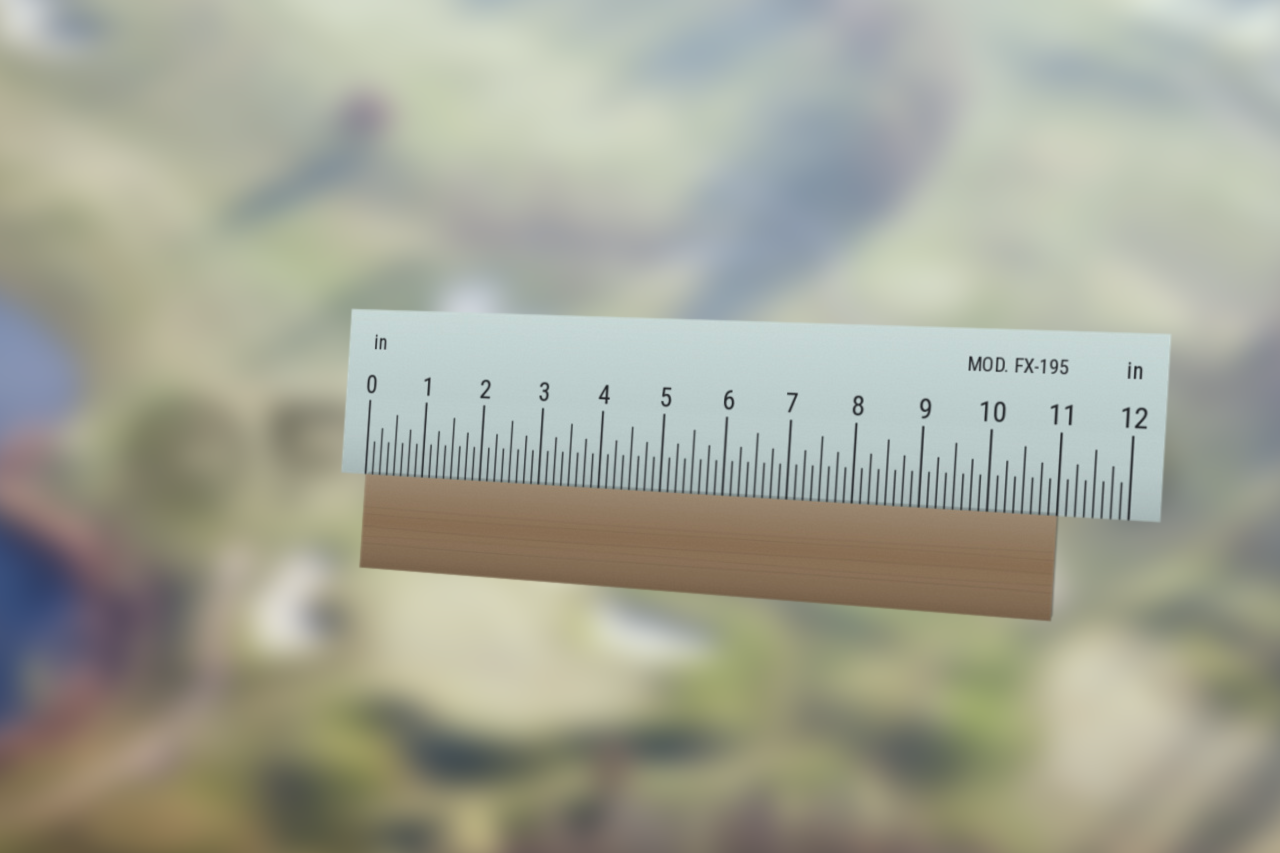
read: 11 in
